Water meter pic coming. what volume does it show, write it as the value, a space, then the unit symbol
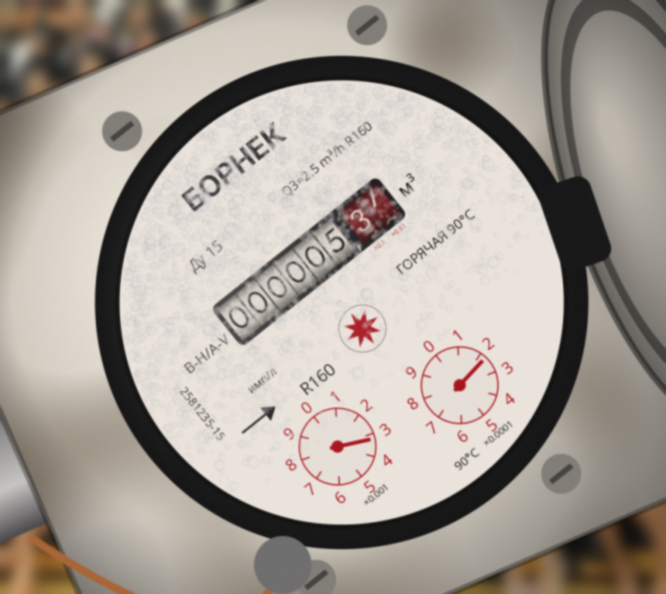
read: 5.3732 m³
